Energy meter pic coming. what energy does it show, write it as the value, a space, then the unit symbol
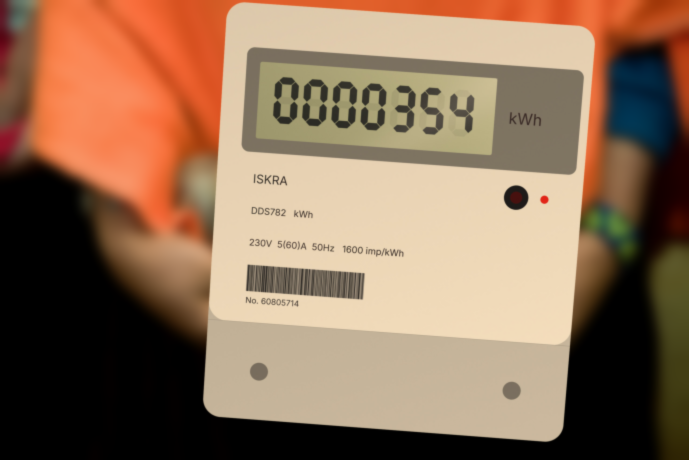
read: 354 kWh
